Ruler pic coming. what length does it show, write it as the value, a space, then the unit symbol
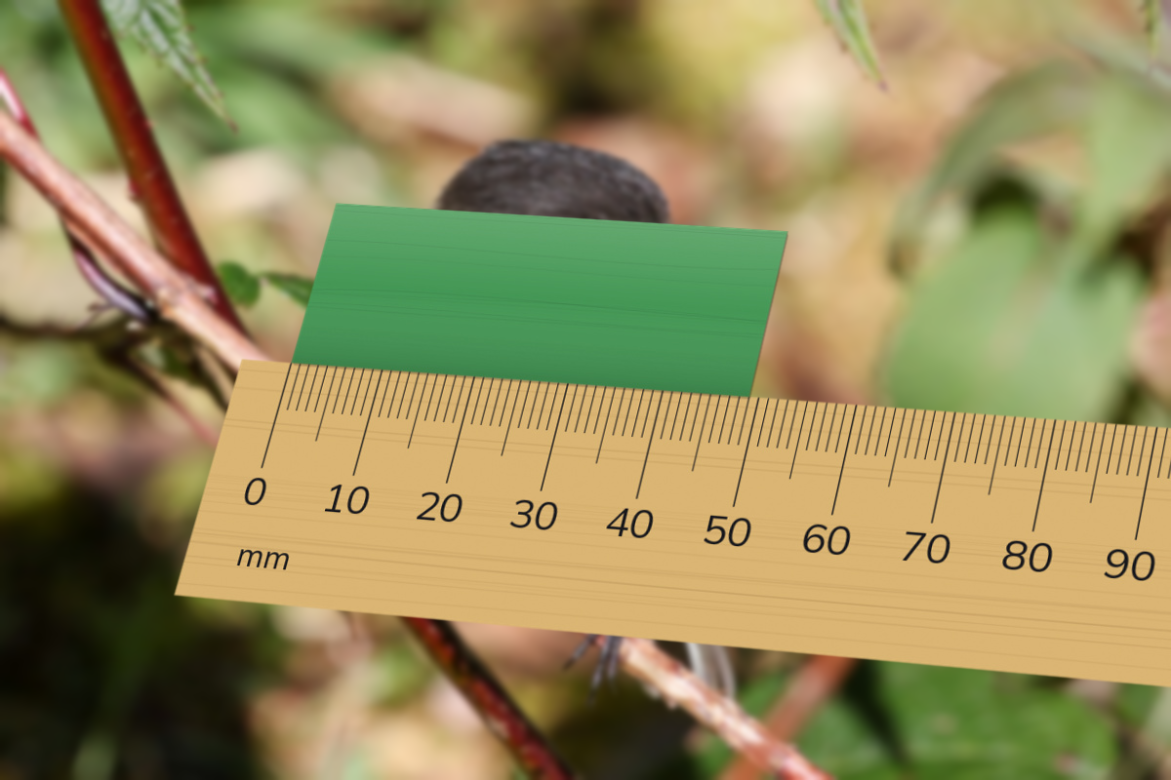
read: 49 mm
